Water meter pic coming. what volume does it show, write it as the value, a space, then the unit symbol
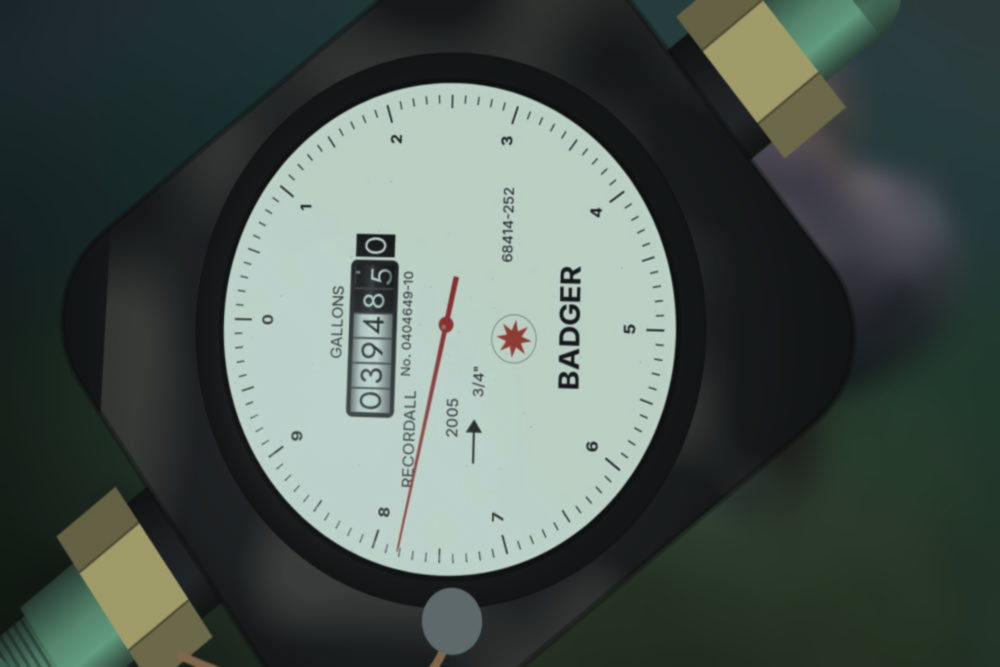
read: 394847.8 gal
